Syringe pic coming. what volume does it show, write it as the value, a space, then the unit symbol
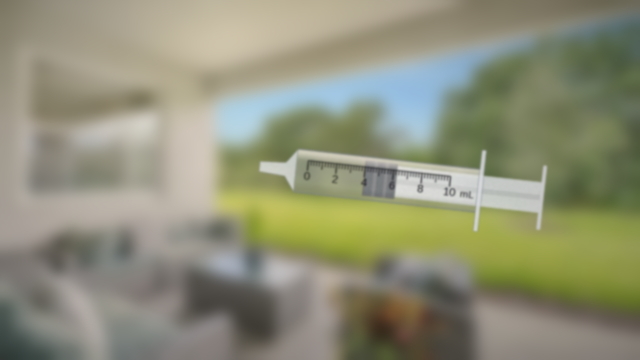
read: 4 mL
